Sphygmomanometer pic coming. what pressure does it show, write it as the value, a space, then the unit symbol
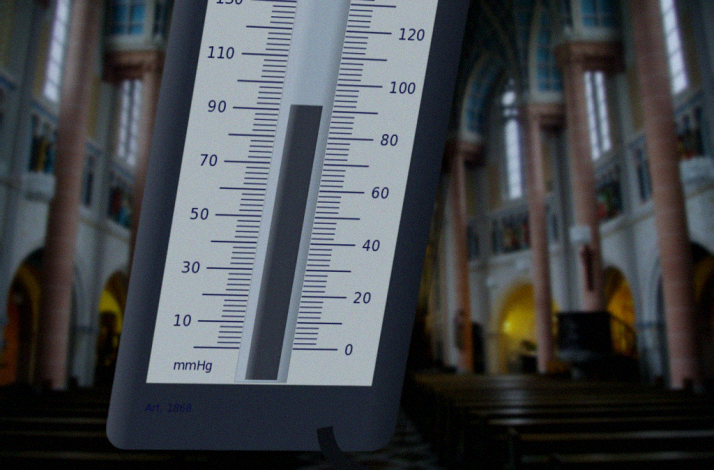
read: 92 mmHg
